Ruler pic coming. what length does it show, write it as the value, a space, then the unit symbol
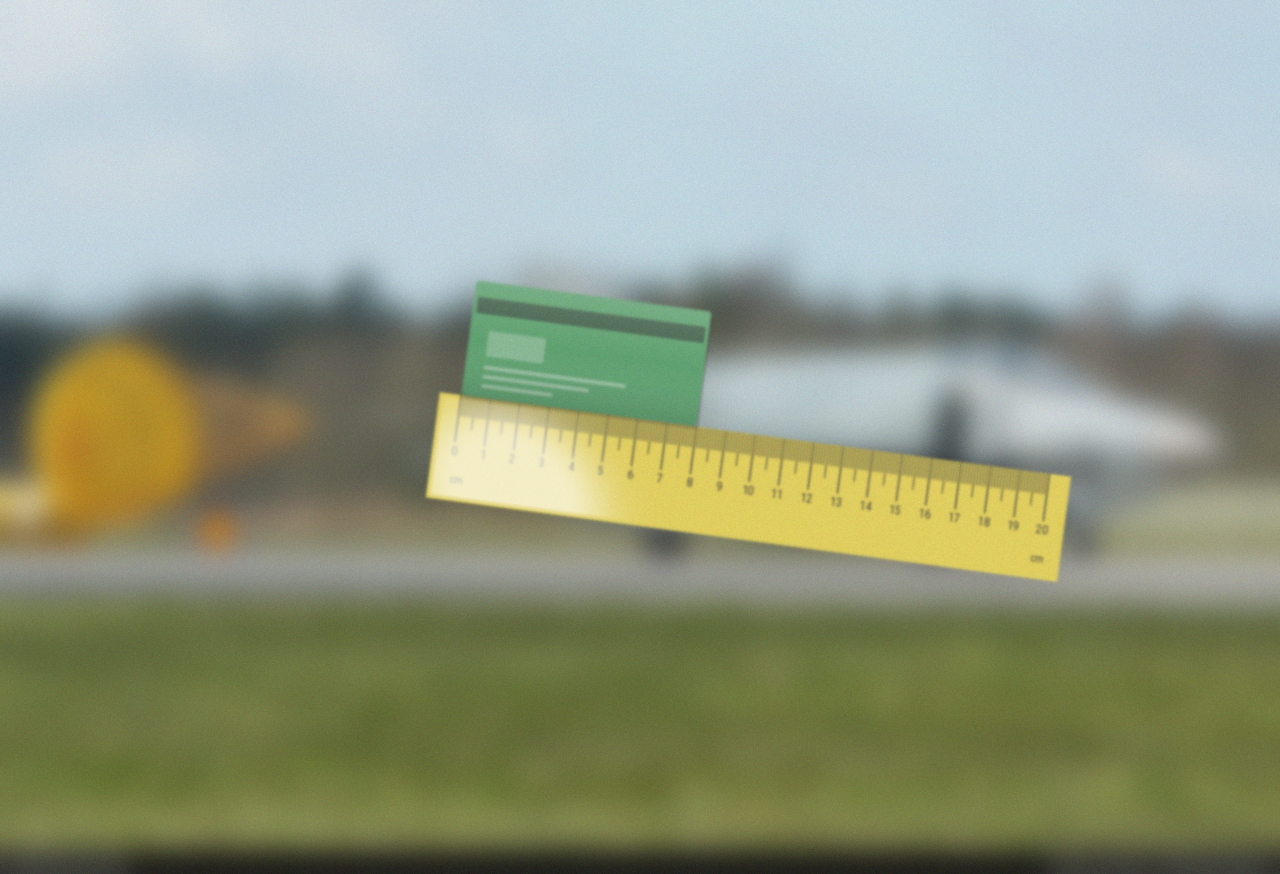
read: 8 cm
